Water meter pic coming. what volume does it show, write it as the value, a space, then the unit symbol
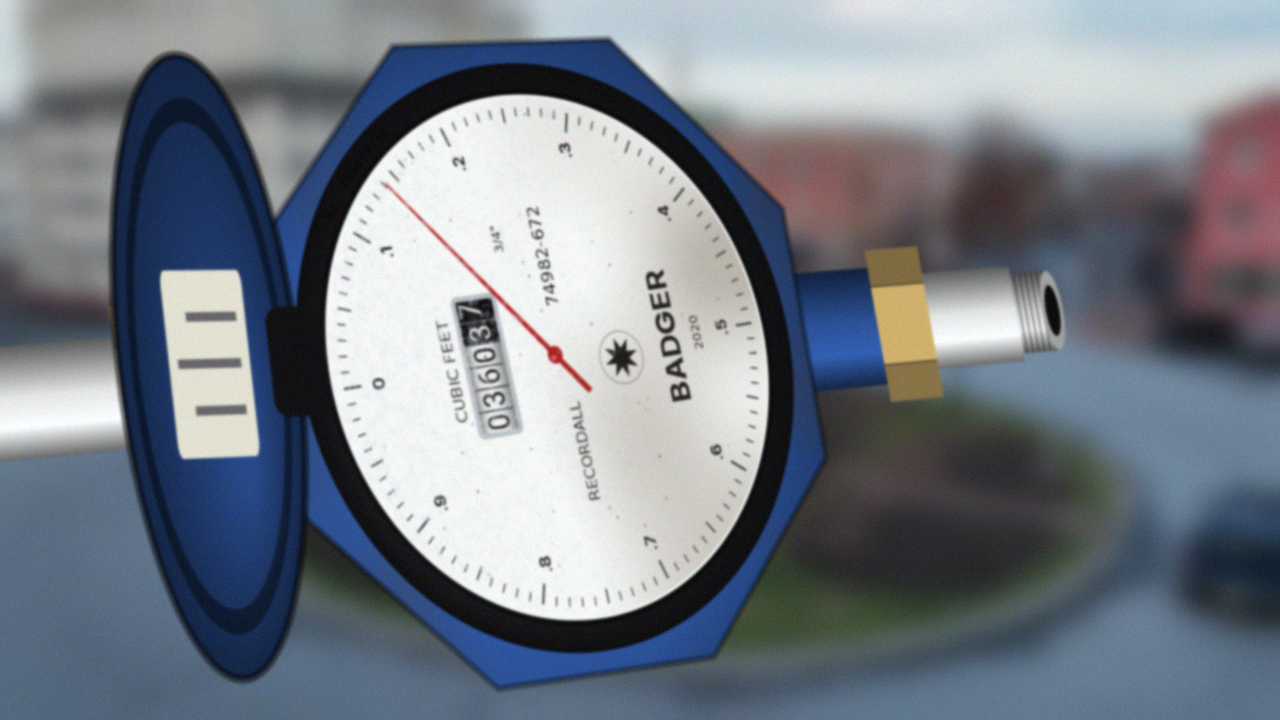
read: 36037.14 ft³
